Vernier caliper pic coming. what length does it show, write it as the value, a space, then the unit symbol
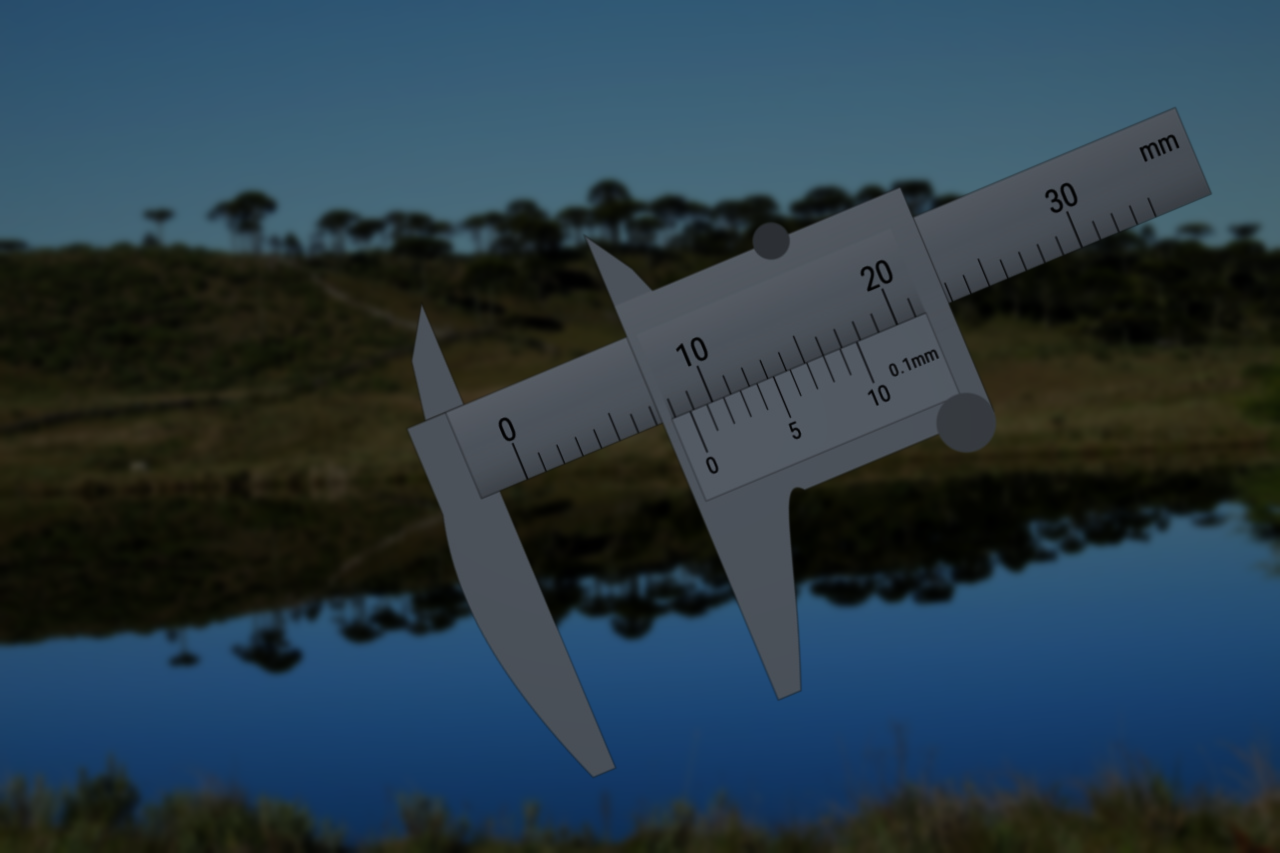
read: 8.8 mm
